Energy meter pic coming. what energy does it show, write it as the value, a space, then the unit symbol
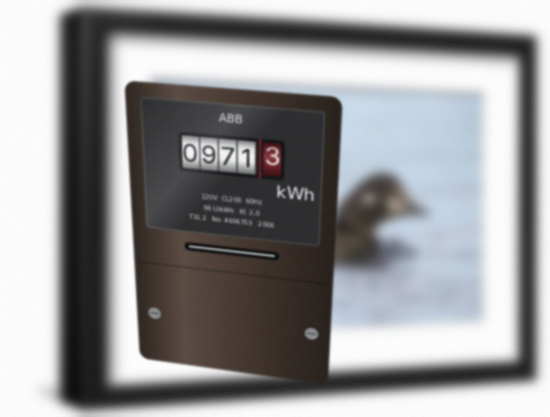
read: 971.3 kWh
